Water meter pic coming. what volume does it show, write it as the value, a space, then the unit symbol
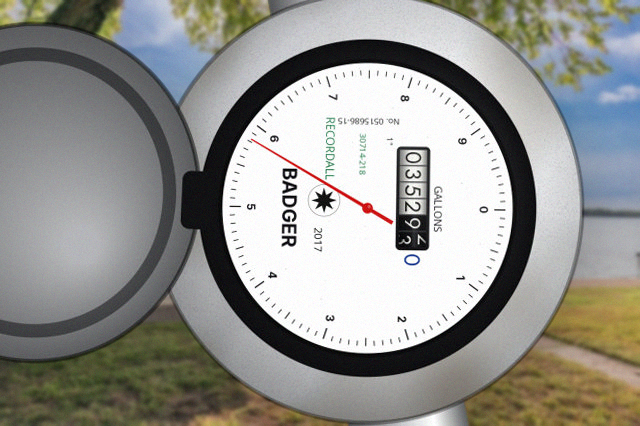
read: 352925.8 gal
